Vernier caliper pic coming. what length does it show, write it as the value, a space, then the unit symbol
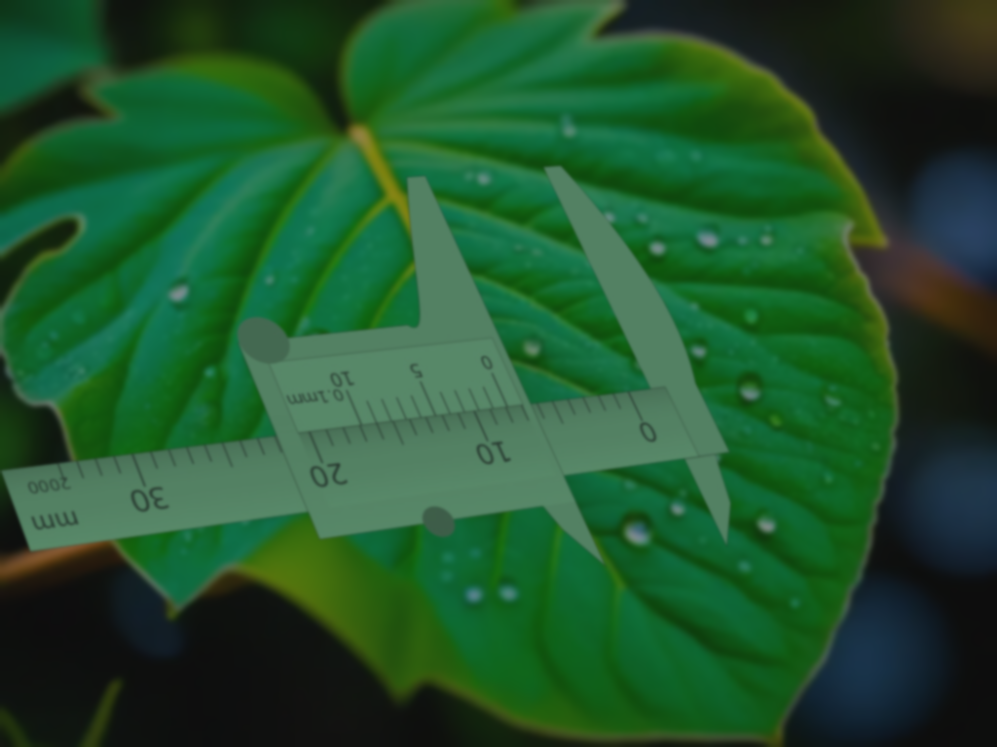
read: 7.9 mm
